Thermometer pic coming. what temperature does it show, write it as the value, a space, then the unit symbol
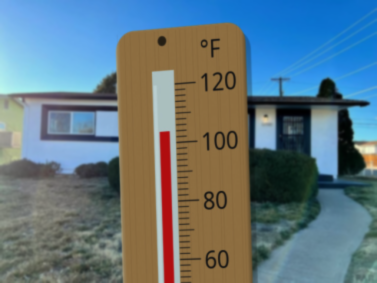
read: 104 °F
